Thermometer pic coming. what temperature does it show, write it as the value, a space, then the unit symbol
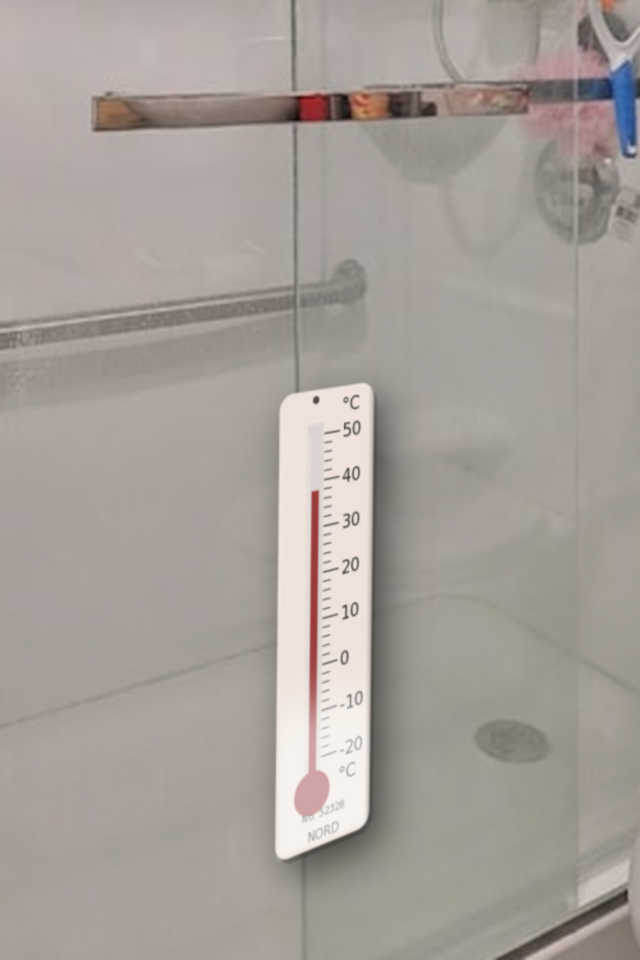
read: 38 °C
